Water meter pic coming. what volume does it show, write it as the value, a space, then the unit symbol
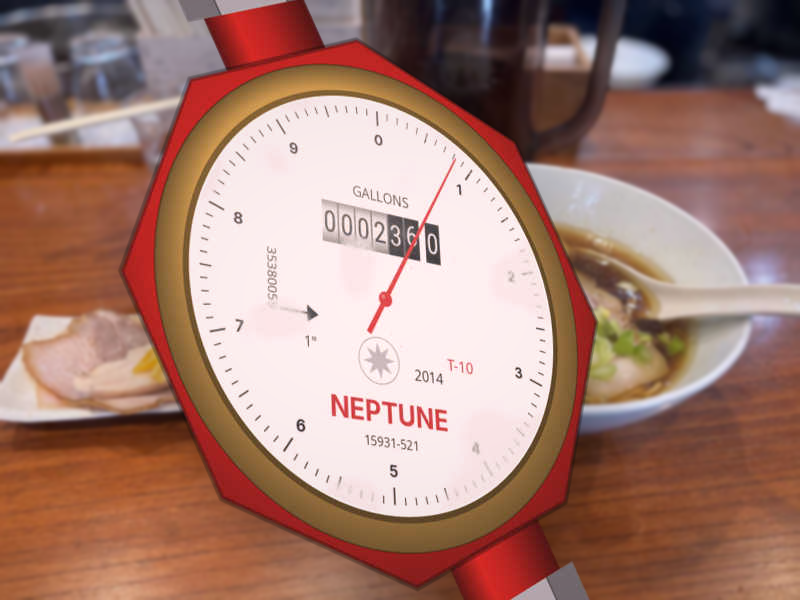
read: 2360.8 gal
